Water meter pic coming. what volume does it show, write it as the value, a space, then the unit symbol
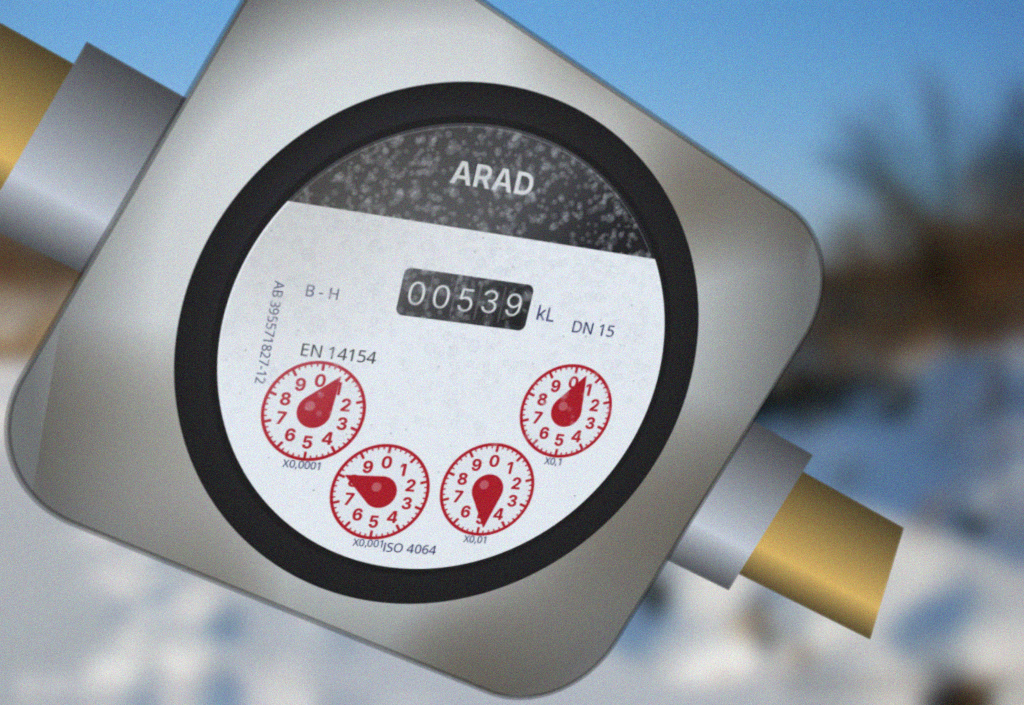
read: 539.0480 kL
